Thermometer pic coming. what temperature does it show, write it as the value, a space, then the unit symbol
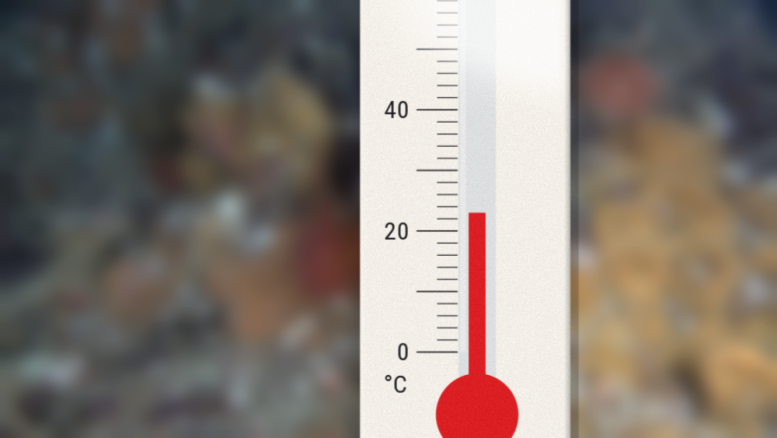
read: 23 °C
